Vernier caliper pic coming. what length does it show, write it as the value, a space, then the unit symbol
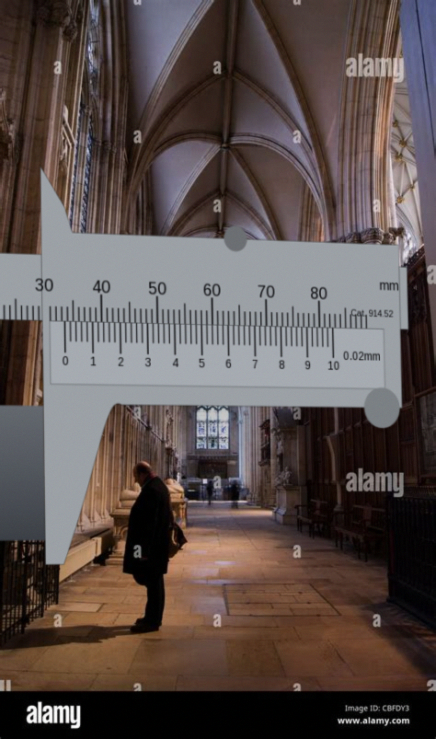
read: 33.5 mm
